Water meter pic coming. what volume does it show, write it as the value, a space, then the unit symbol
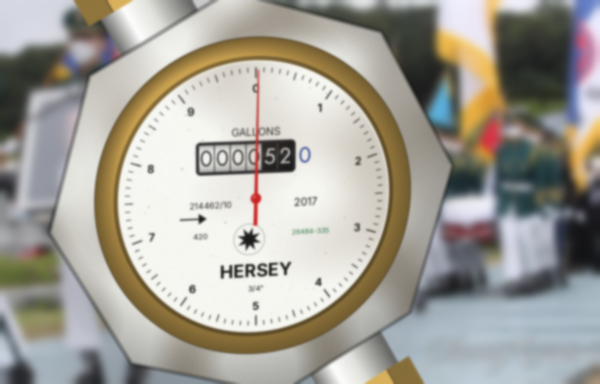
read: 520.0 gal
